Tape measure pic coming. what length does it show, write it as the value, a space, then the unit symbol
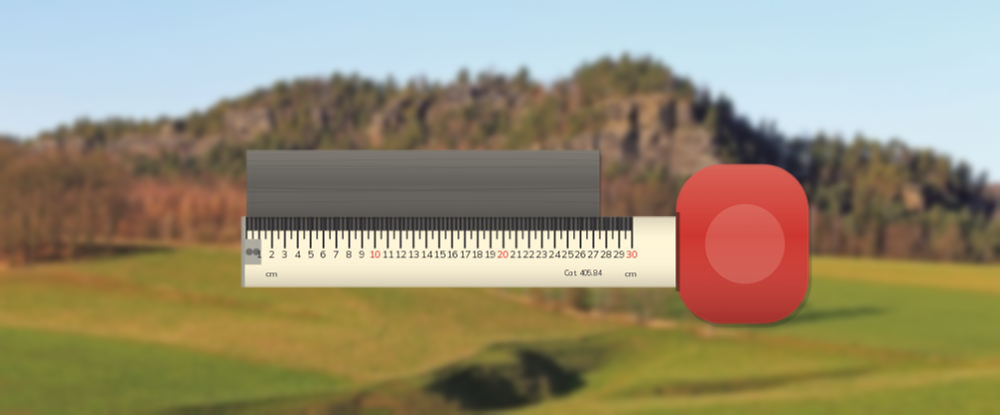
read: 27.5 cm
